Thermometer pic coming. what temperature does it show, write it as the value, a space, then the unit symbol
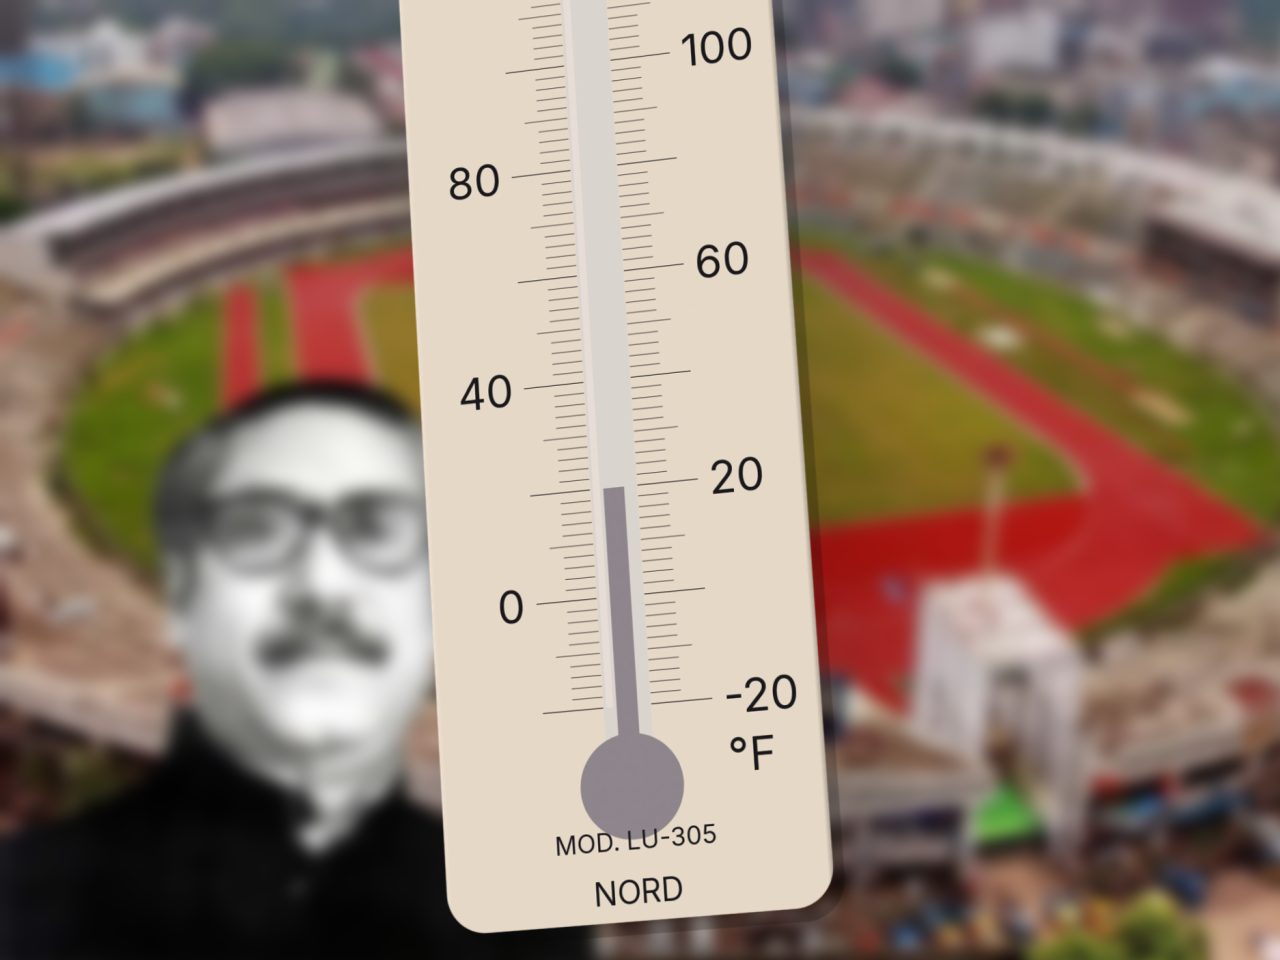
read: 20 °F
